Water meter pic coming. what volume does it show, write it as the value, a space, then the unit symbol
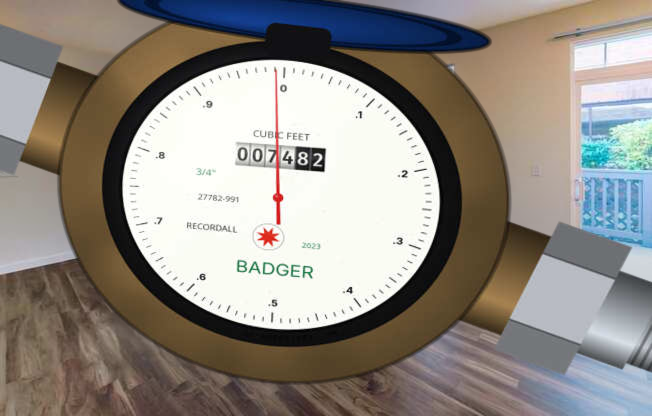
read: 7481.99 ft³
